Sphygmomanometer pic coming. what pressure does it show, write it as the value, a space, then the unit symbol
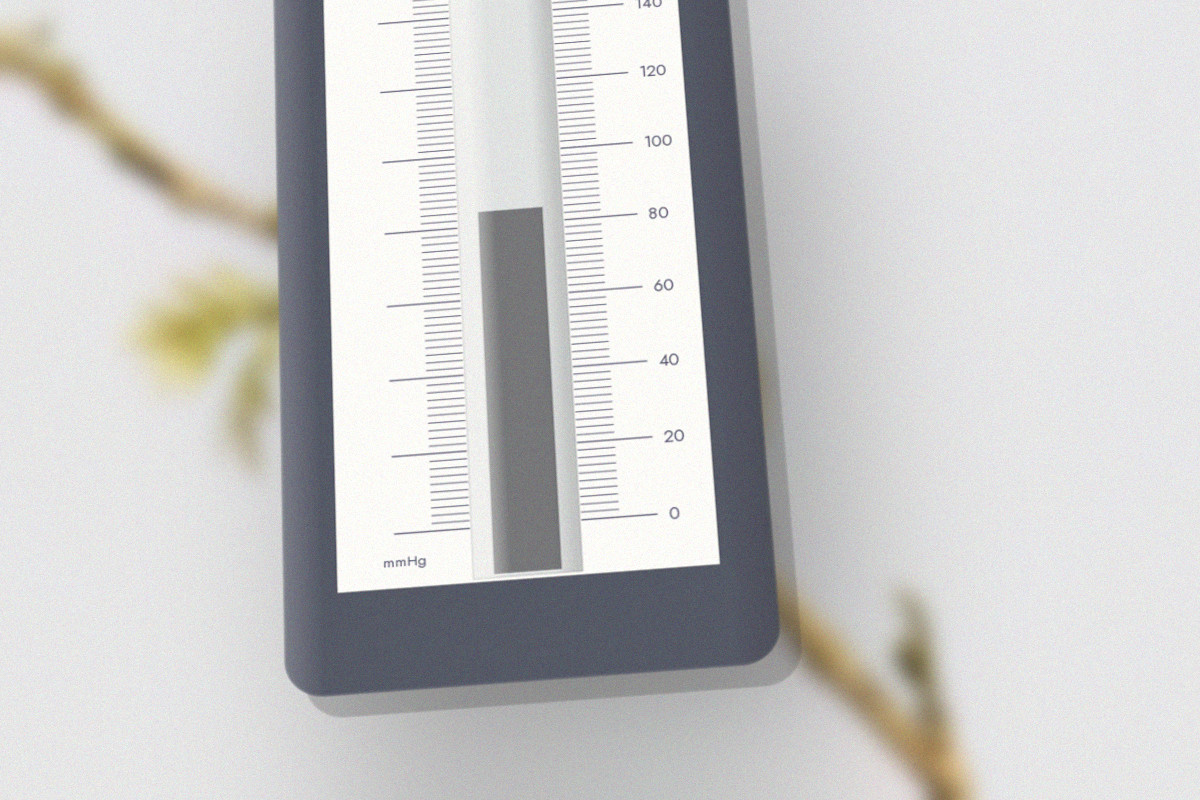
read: 84 mmHg
